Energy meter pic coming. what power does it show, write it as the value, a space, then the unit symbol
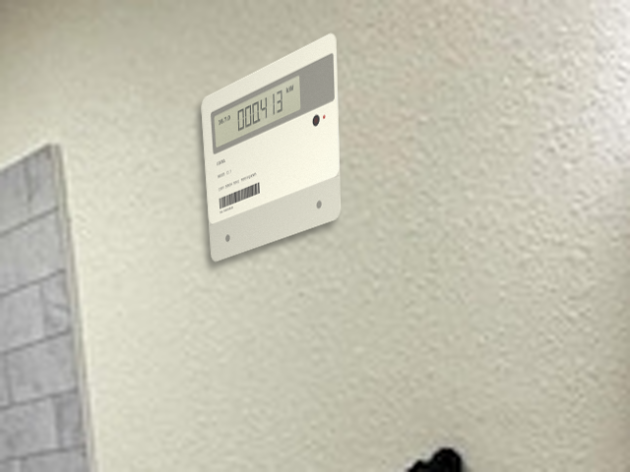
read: 0.413 kW
